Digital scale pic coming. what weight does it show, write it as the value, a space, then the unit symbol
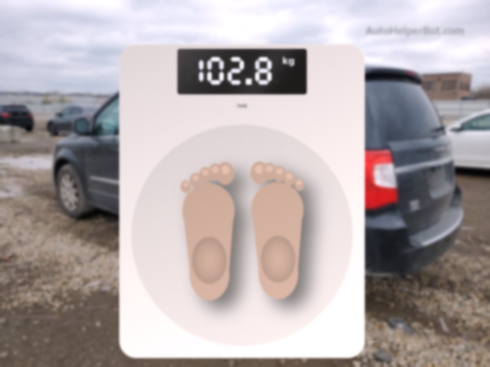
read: 102.8 kg
